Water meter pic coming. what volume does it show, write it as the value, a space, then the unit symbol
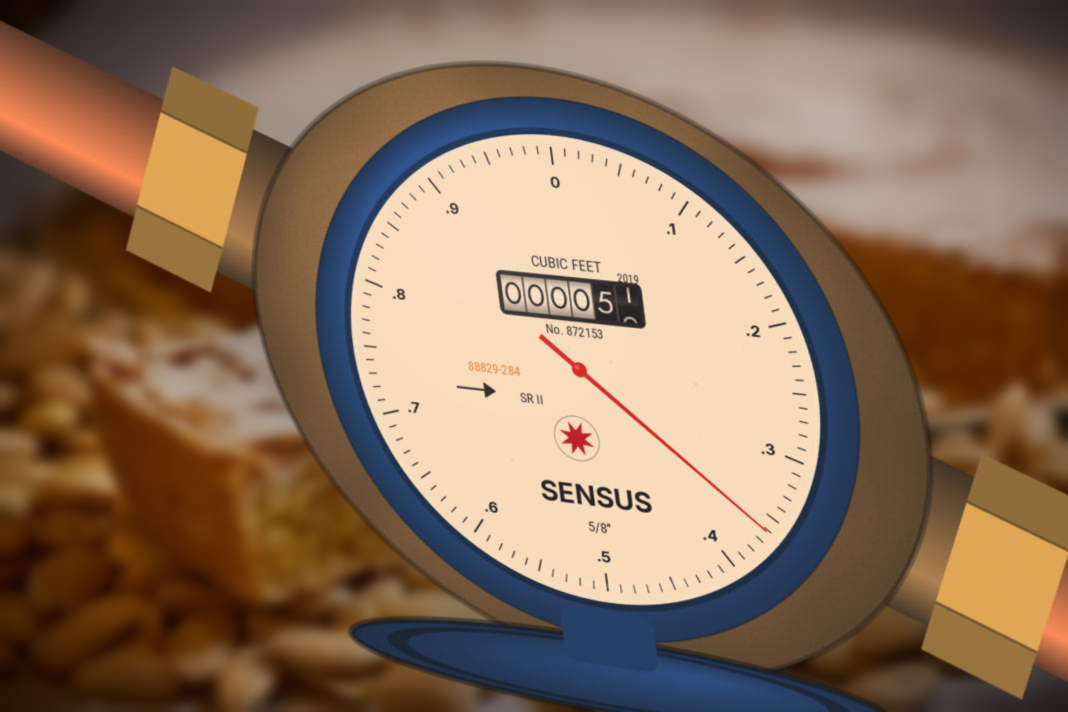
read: 51.36 ft³
